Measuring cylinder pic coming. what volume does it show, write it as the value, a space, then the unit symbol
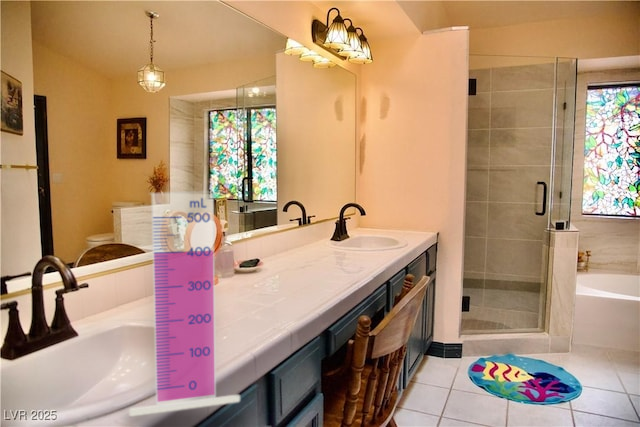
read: 400 mL
